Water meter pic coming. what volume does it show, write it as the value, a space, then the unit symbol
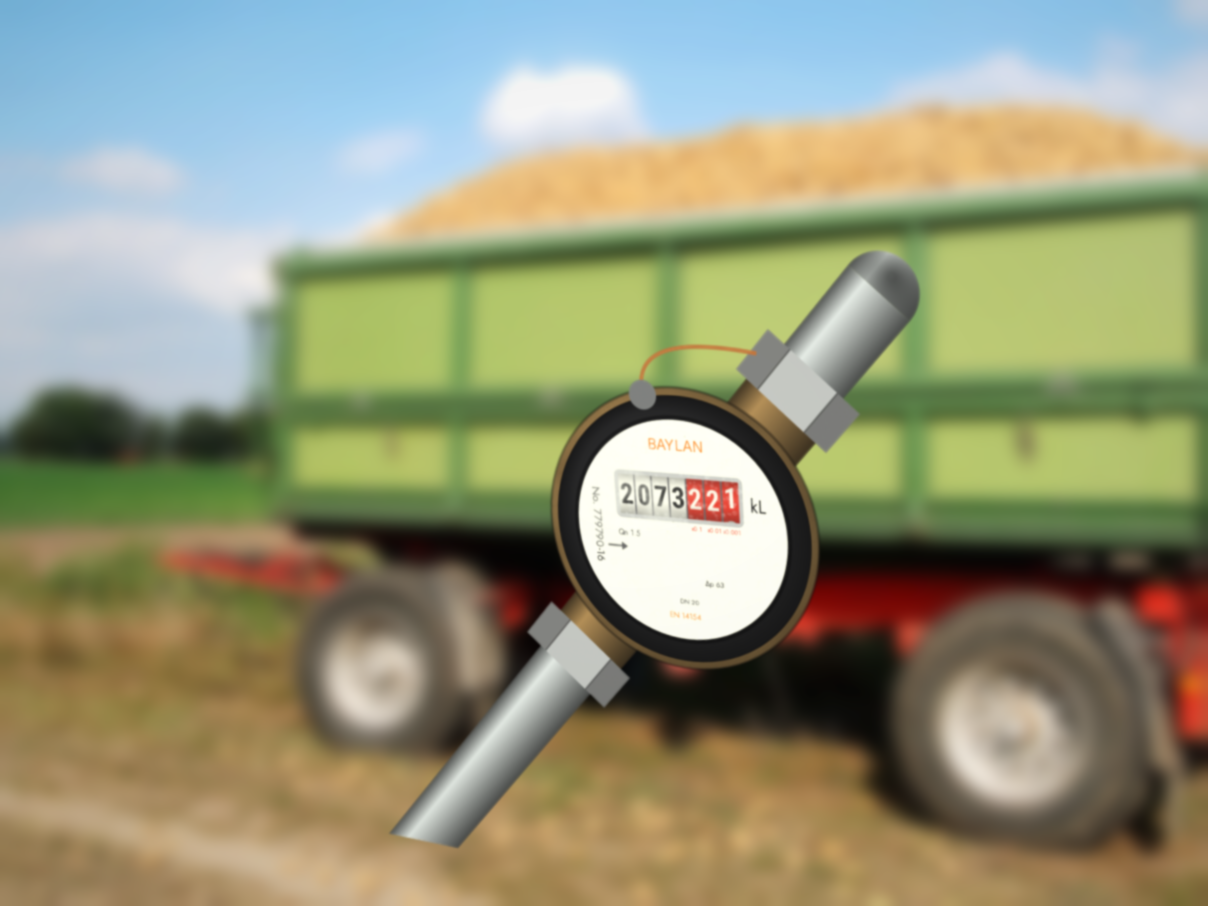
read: 2073.221 kL
